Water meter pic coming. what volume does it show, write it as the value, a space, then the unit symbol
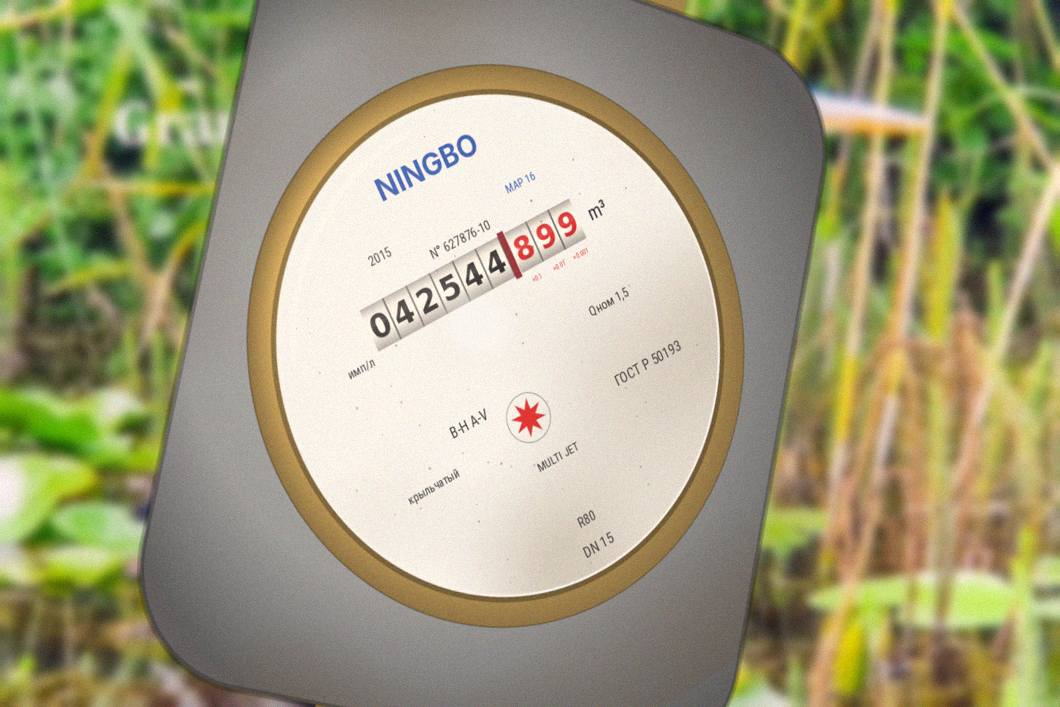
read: 42544.899 m³
